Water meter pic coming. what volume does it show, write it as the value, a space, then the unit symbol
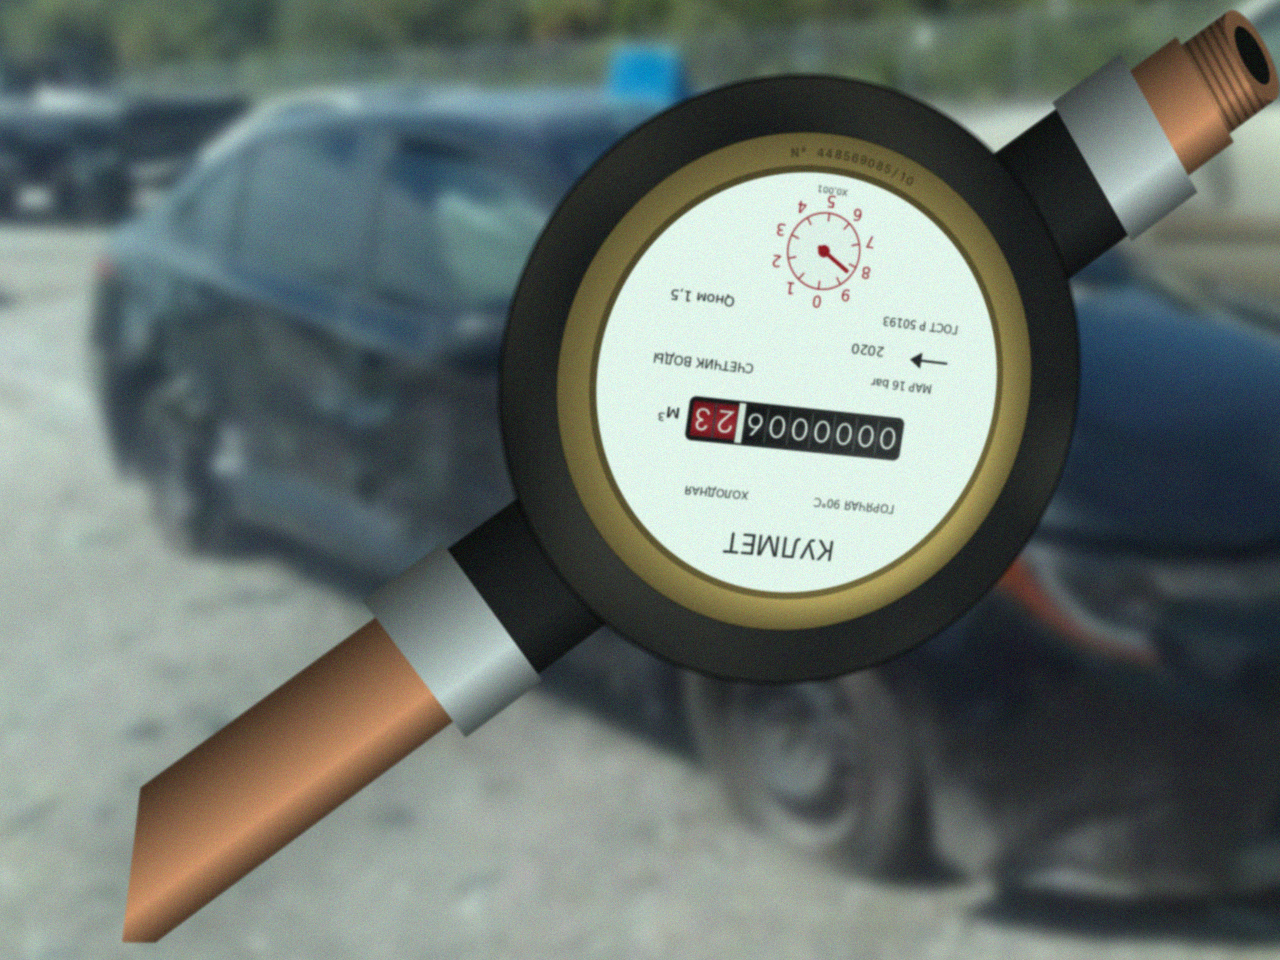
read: 6.238 m³
